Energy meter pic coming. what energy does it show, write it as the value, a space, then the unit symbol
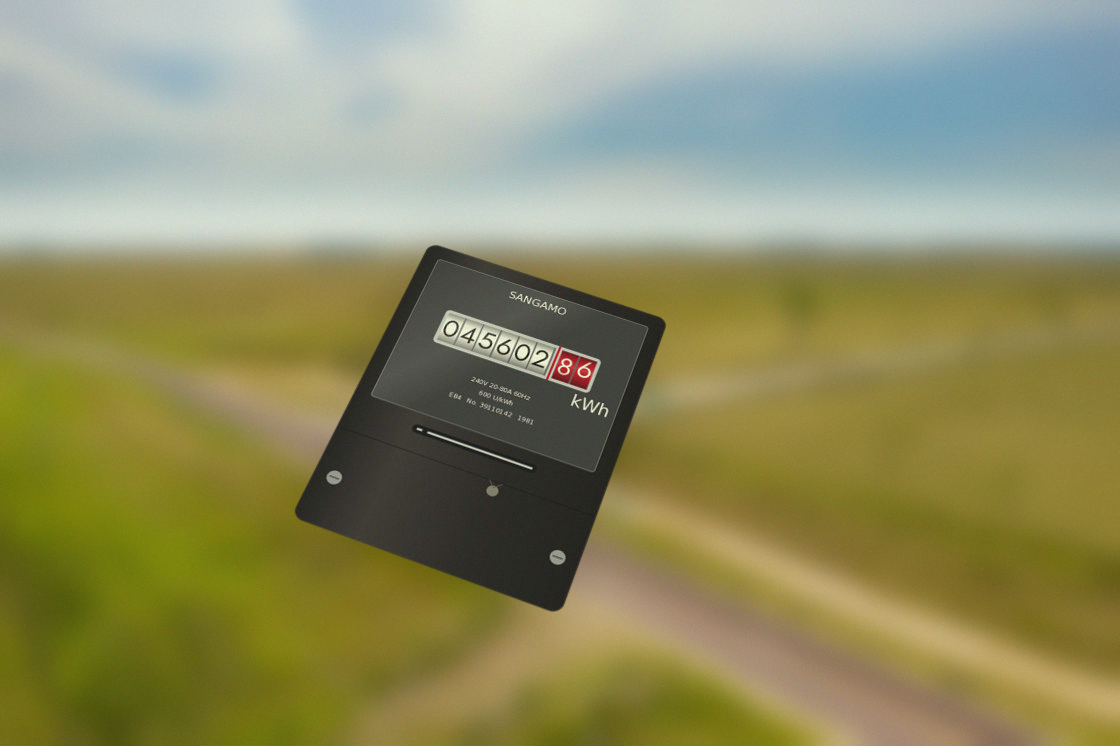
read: 45602.86 kWh
